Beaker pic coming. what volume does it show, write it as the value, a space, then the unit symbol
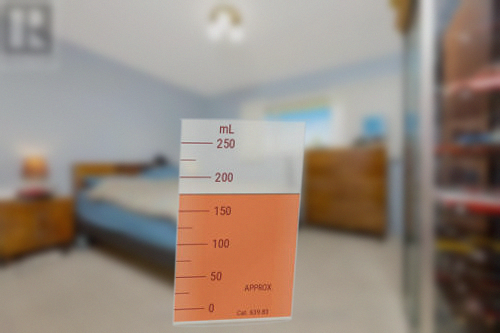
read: 175 mL
